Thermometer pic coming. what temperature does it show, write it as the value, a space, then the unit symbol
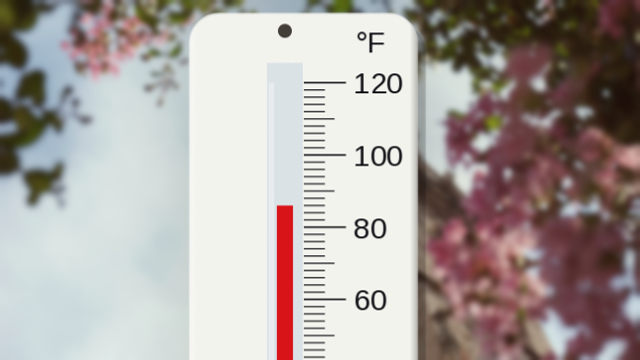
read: 86 °F
